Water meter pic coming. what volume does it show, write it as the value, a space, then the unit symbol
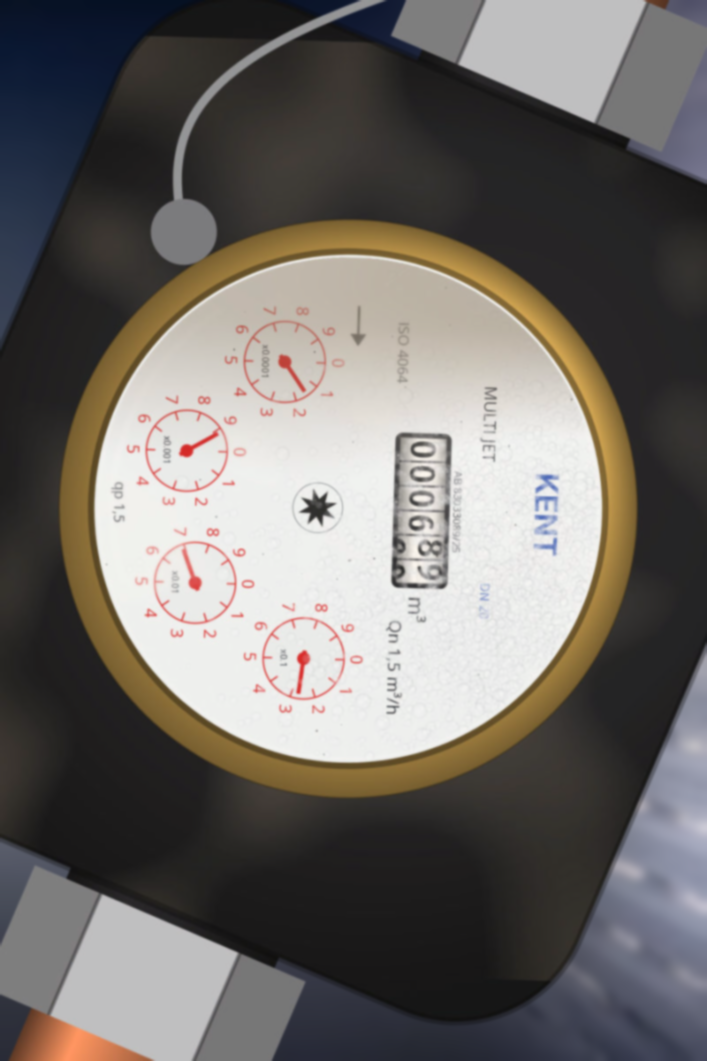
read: 689.2691 m³
